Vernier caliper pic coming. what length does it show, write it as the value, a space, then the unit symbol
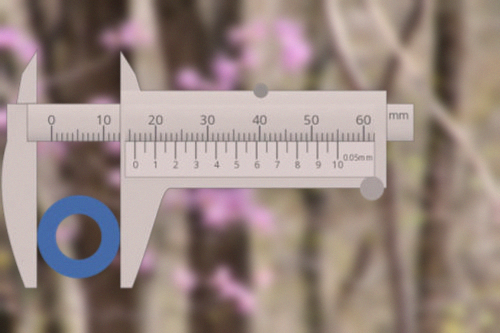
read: 16.0 mm
